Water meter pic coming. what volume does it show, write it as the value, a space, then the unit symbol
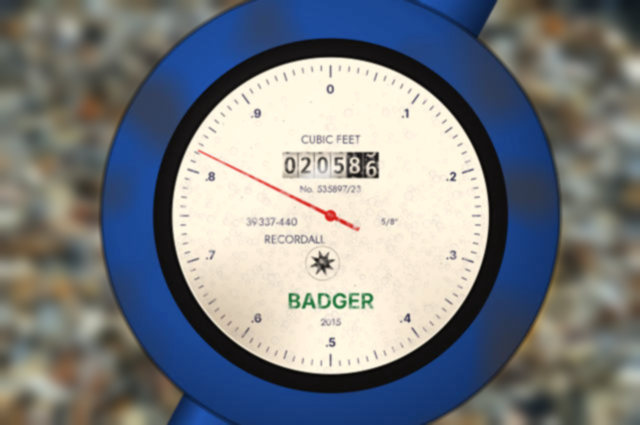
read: 20585.82 ft³
